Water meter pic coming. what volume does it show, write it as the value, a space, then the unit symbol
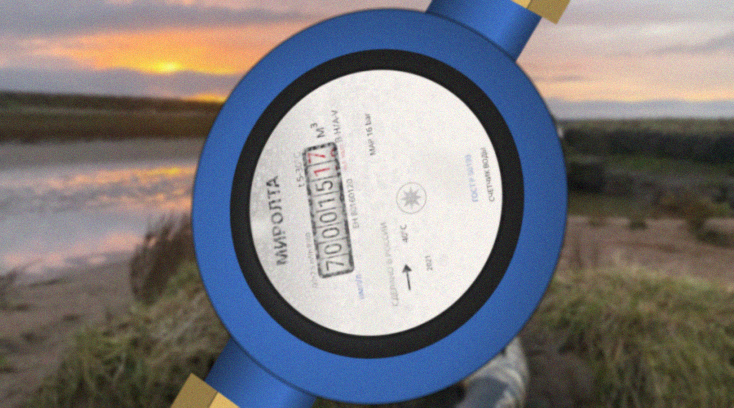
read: 700015.17 m³
